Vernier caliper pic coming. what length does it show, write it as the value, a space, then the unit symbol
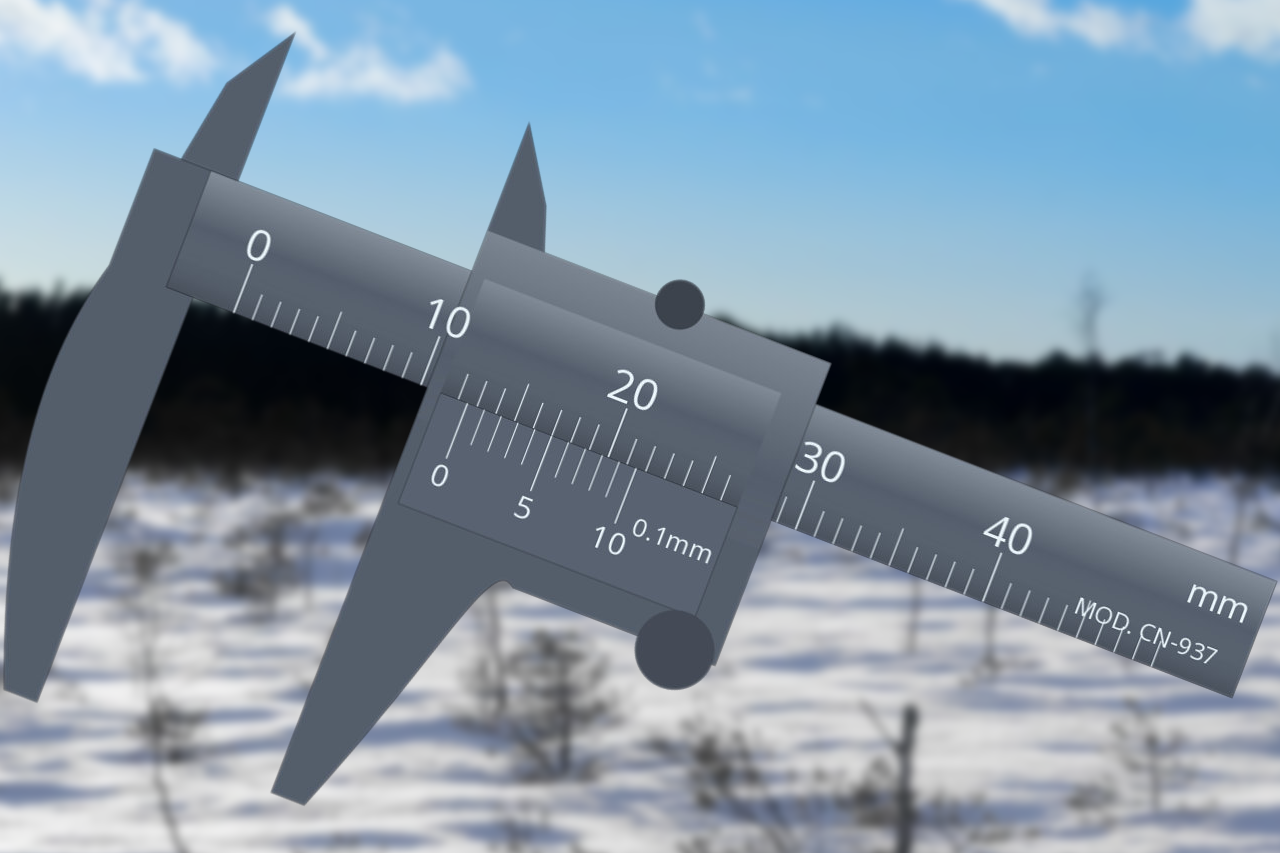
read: 12.5 mm
